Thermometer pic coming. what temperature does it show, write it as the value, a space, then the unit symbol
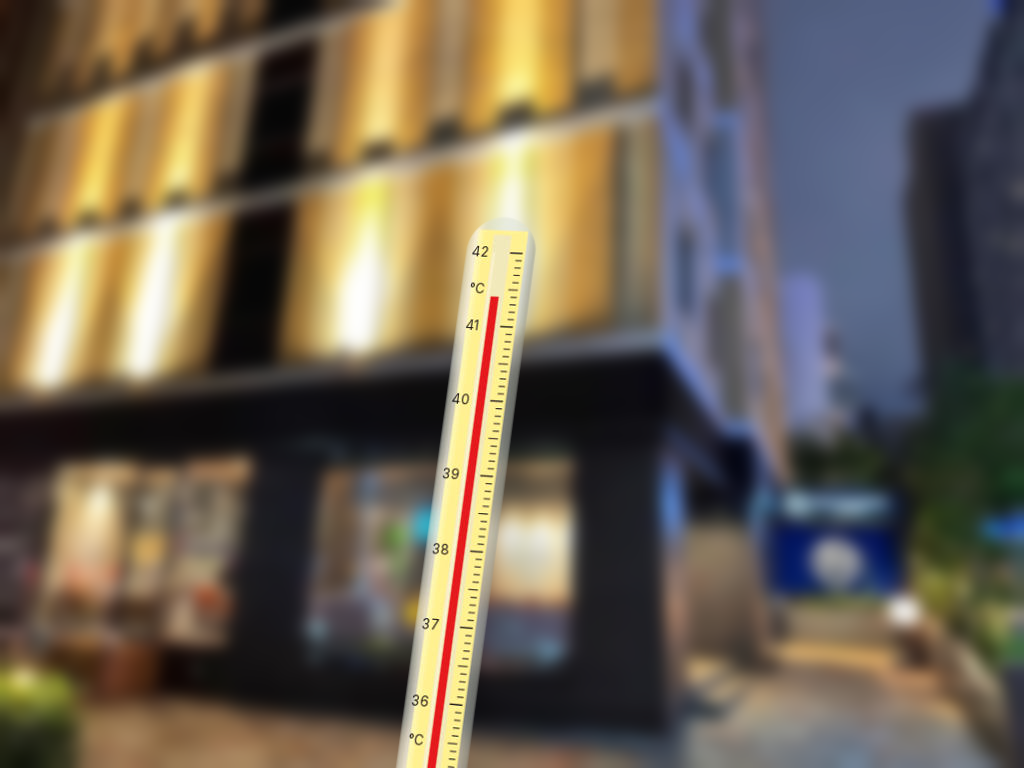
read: 41.4 °C
